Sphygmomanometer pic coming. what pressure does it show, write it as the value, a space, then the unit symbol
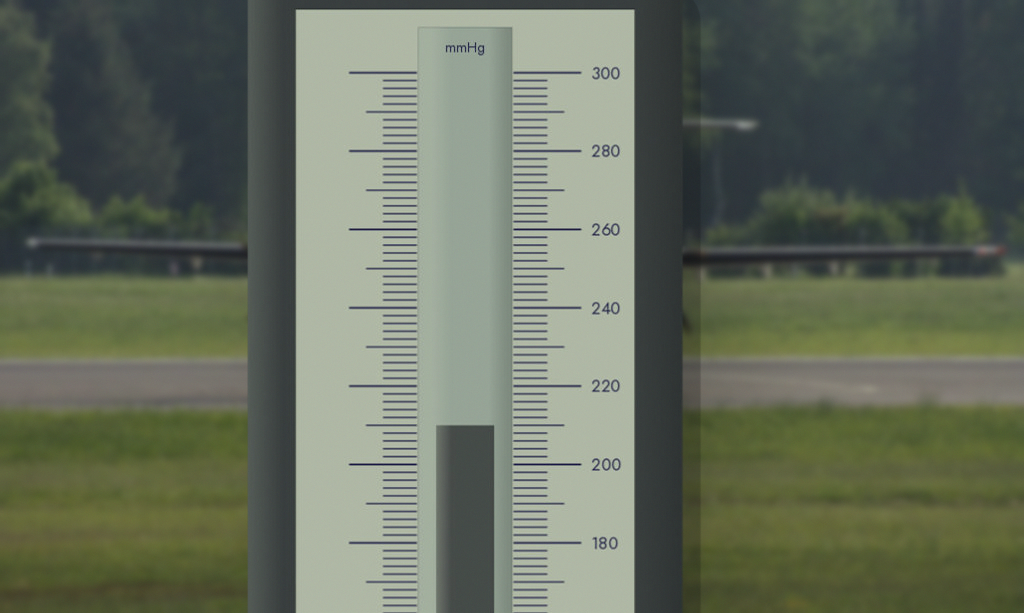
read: 210 mmHg
